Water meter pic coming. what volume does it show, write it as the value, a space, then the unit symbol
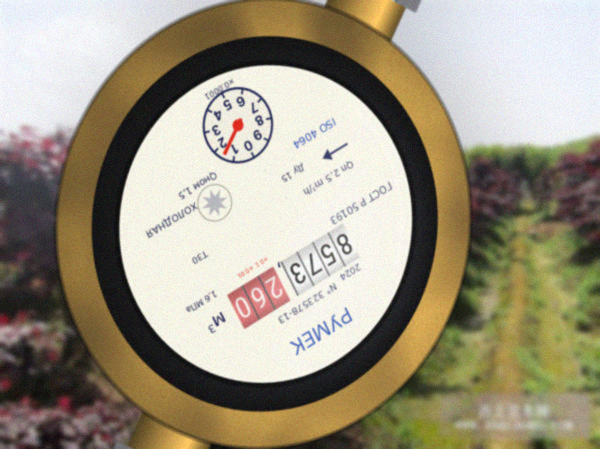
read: 8573.2601 m³
